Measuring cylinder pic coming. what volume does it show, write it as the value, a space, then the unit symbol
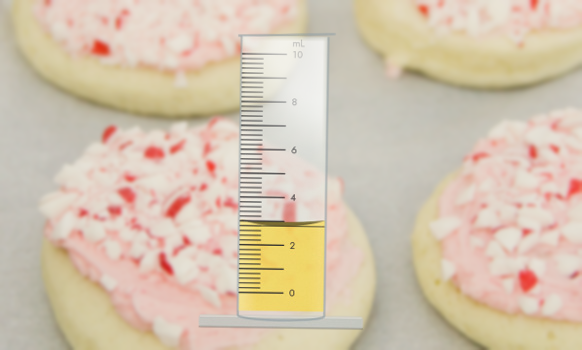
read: 2.8 mL
